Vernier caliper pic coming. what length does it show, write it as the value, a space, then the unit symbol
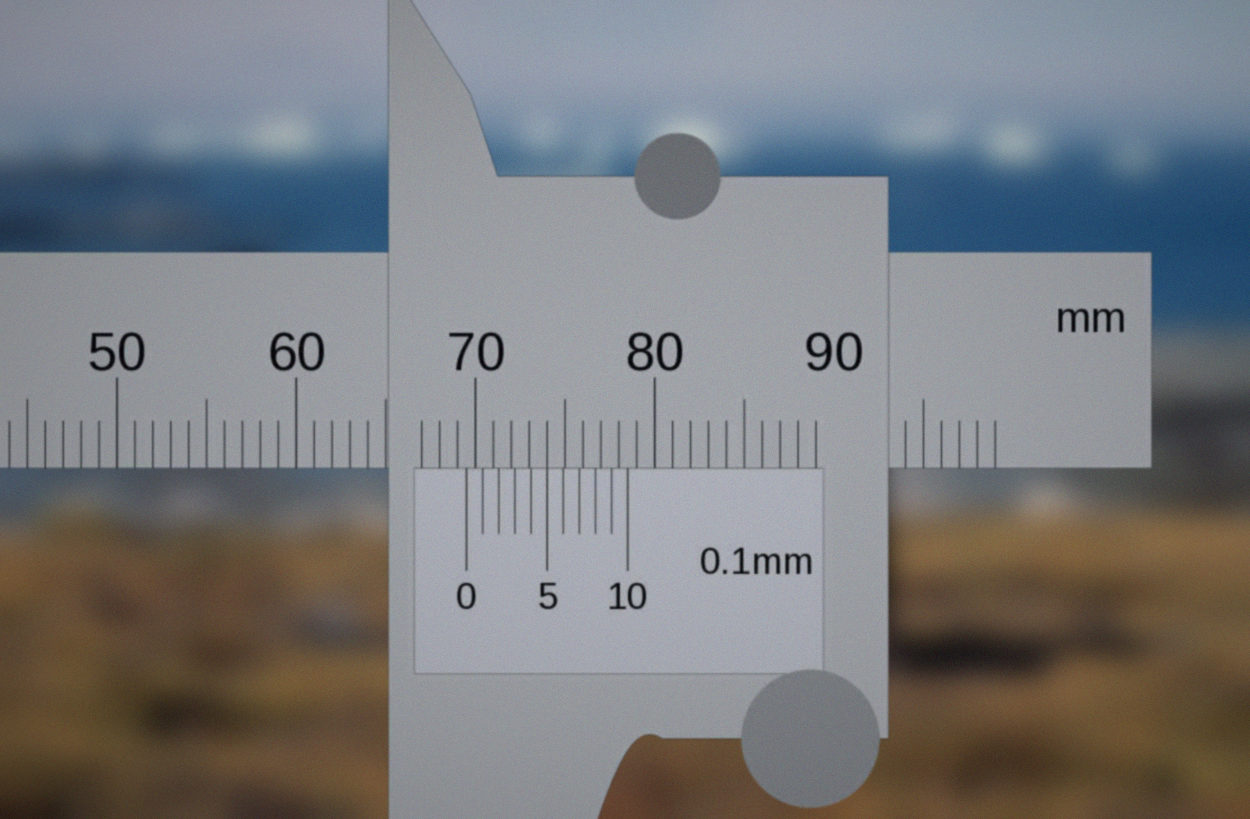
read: 69.5 mm
